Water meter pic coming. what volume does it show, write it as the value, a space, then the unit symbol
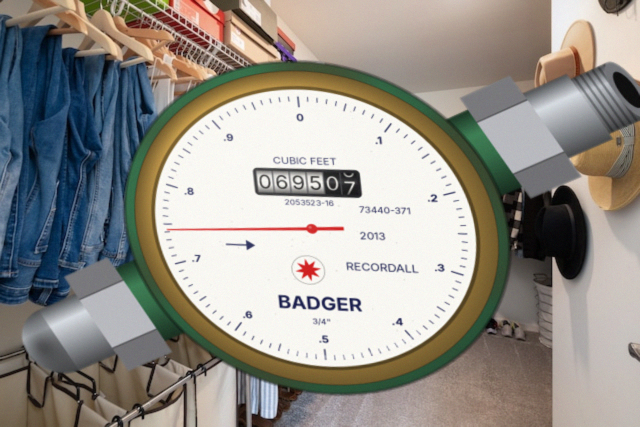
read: 69506.74 ft³
